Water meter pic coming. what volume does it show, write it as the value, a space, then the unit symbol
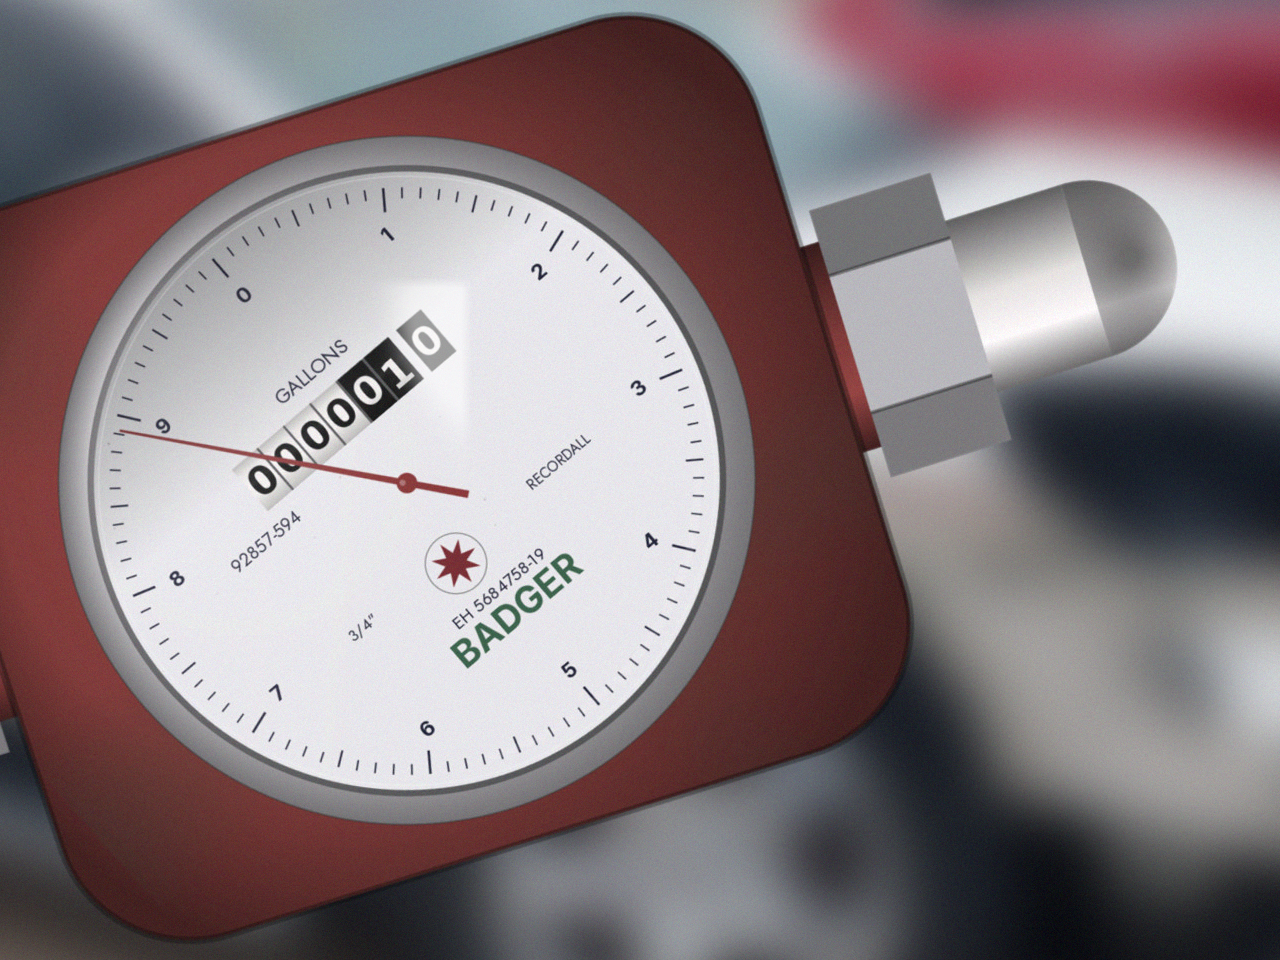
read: 8.9 gal
